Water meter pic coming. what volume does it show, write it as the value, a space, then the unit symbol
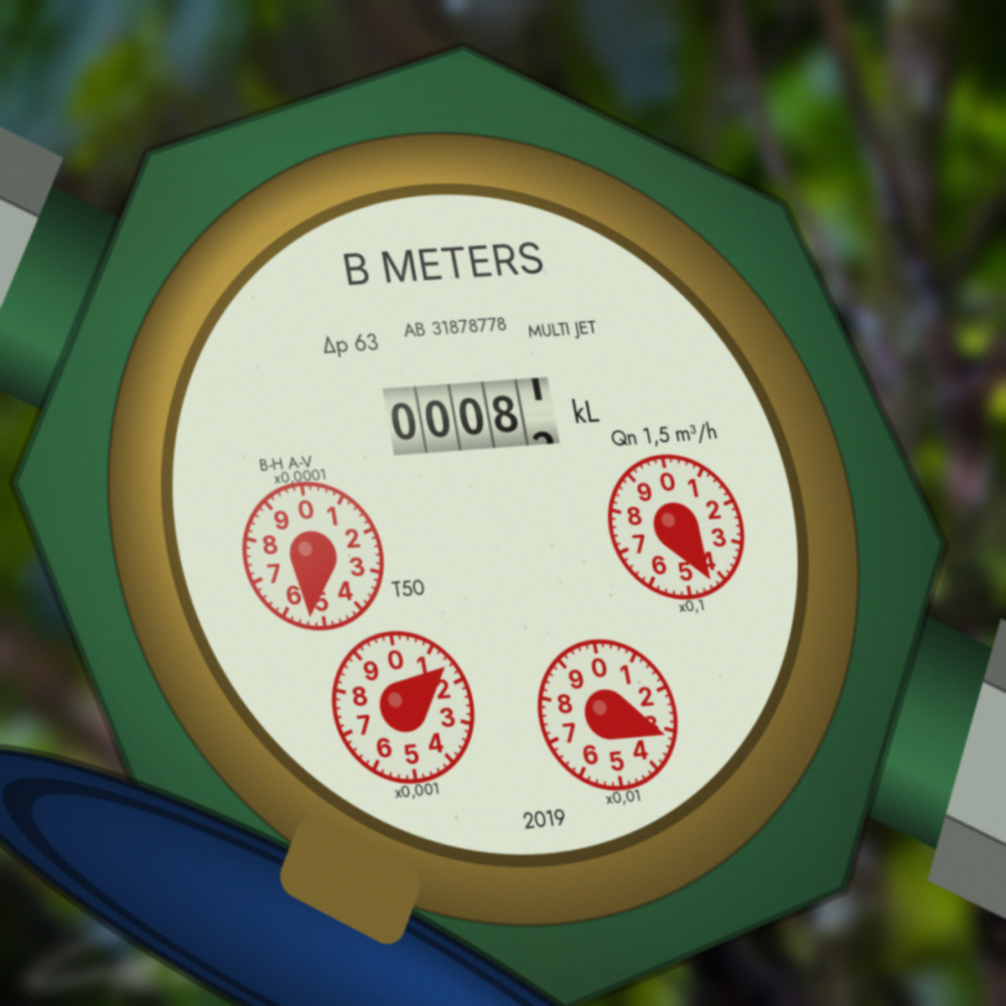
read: 81.4315 kL
